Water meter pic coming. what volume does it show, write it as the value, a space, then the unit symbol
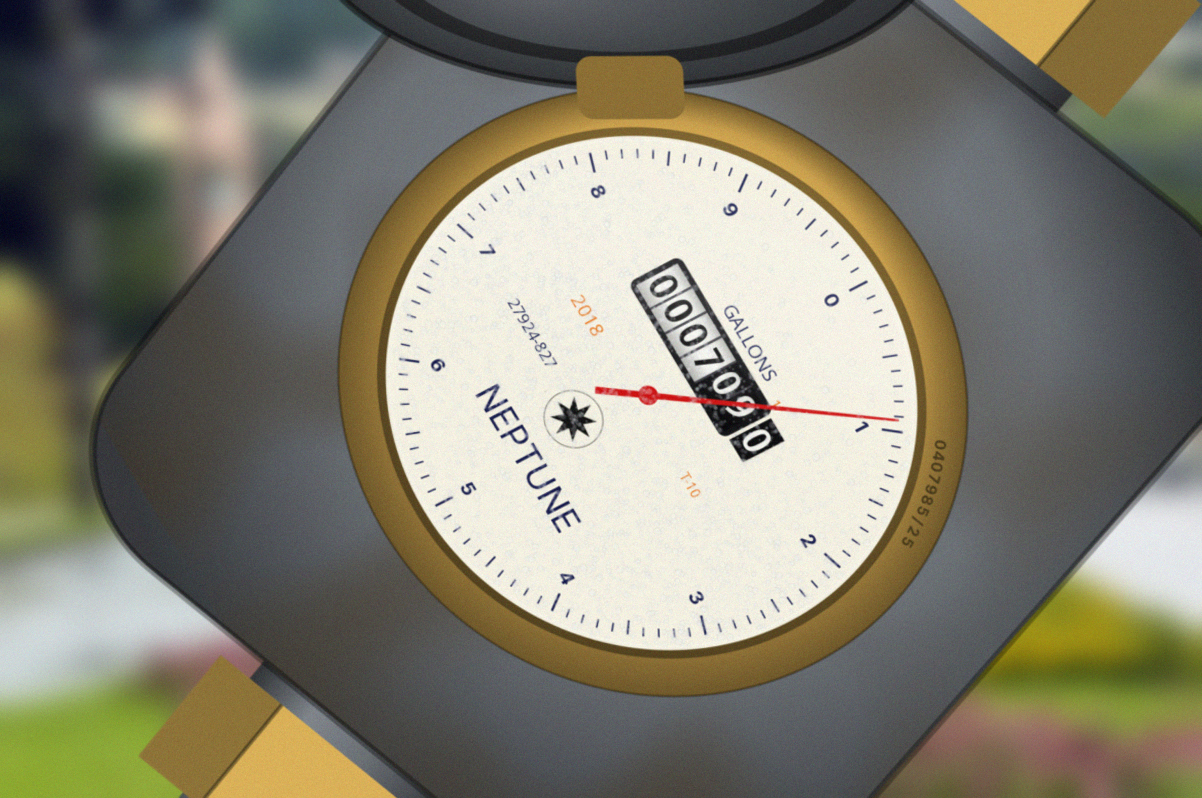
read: 7090.9 gal
